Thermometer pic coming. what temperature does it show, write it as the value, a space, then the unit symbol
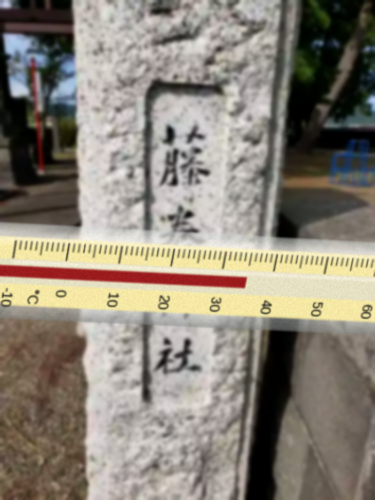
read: 35 °C
